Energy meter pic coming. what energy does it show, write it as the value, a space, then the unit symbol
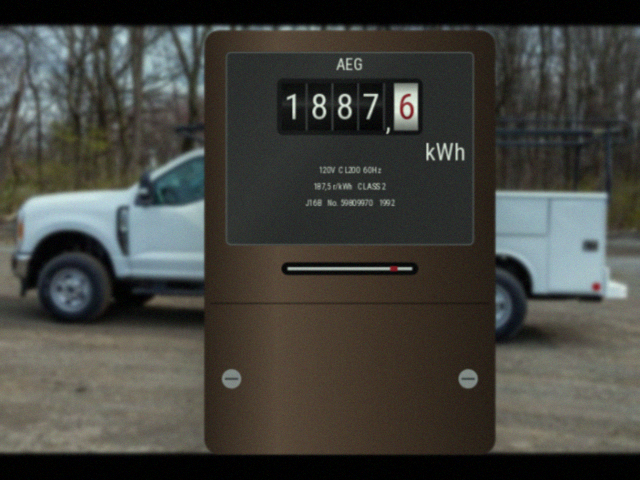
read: 1887.6 kWh
